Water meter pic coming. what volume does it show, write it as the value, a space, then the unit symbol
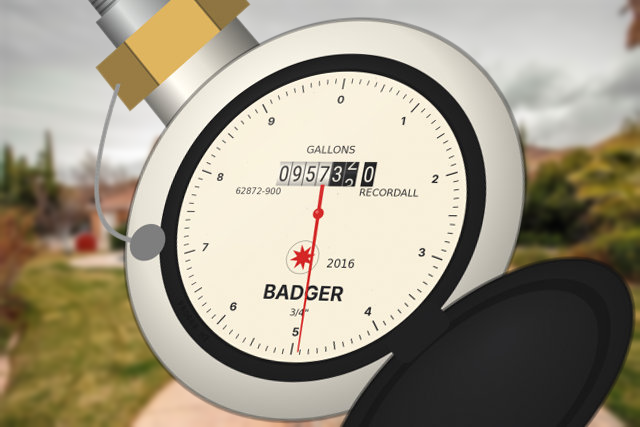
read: 957324.9 gal
